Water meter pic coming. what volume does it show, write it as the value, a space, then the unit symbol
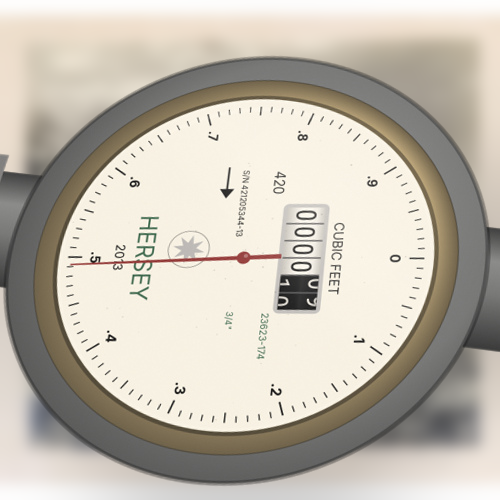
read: 9.49 ft³
